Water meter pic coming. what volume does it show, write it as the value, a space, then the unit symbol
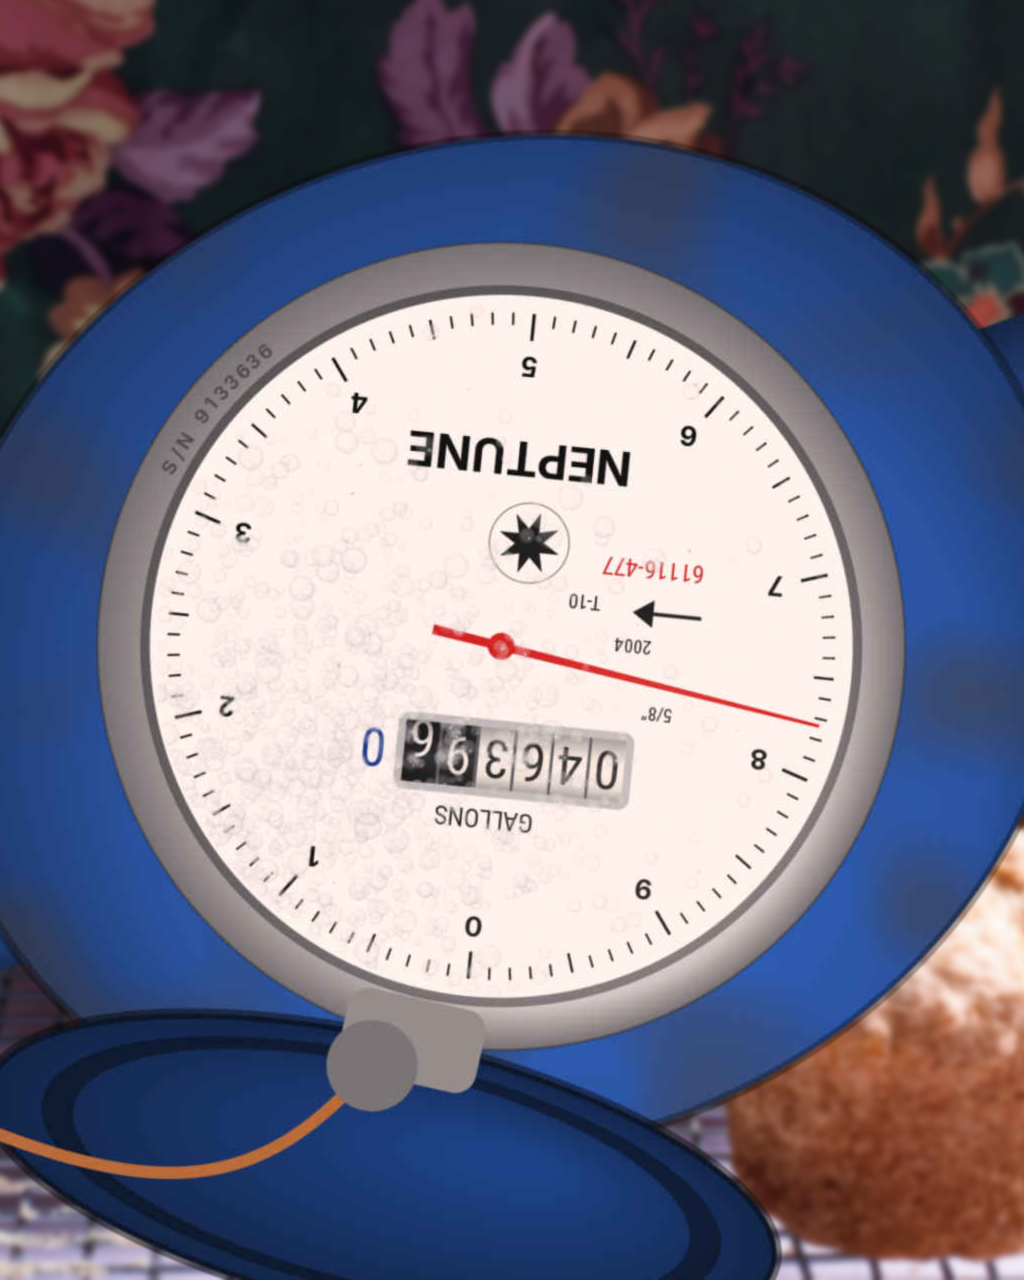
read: 463957.7 gal
